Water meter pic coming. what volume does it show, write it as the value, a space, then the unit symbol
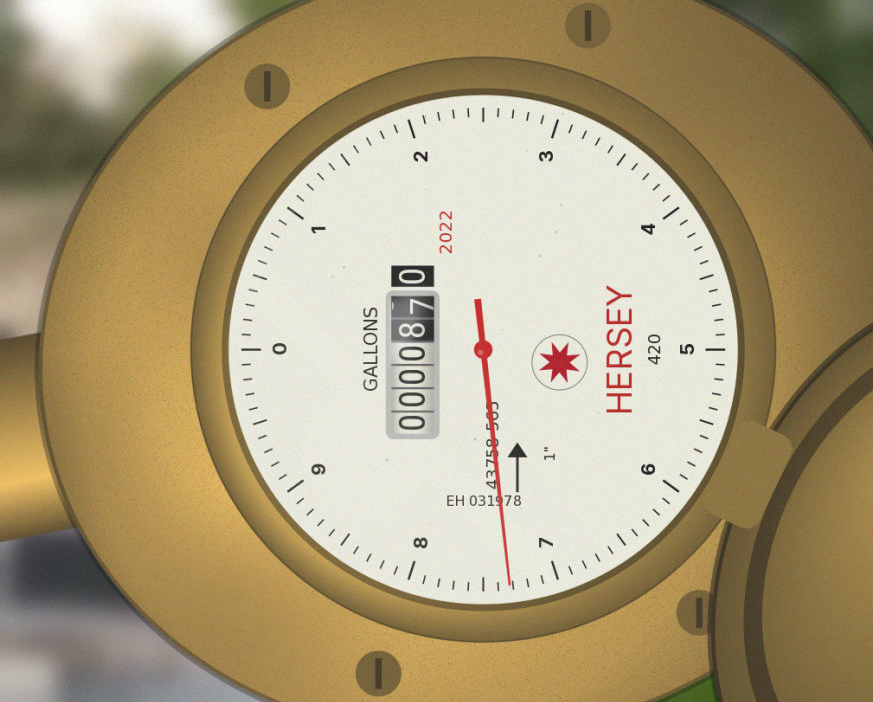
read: 867.3 gal
